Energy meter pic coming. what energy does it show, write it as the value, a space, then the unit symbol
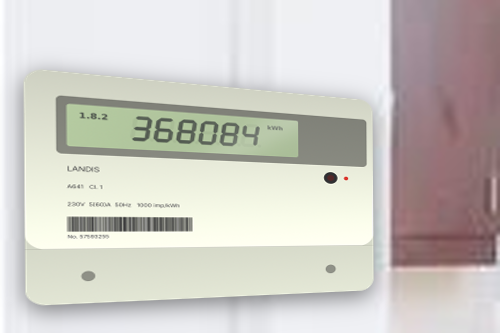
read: 368084 kWh
